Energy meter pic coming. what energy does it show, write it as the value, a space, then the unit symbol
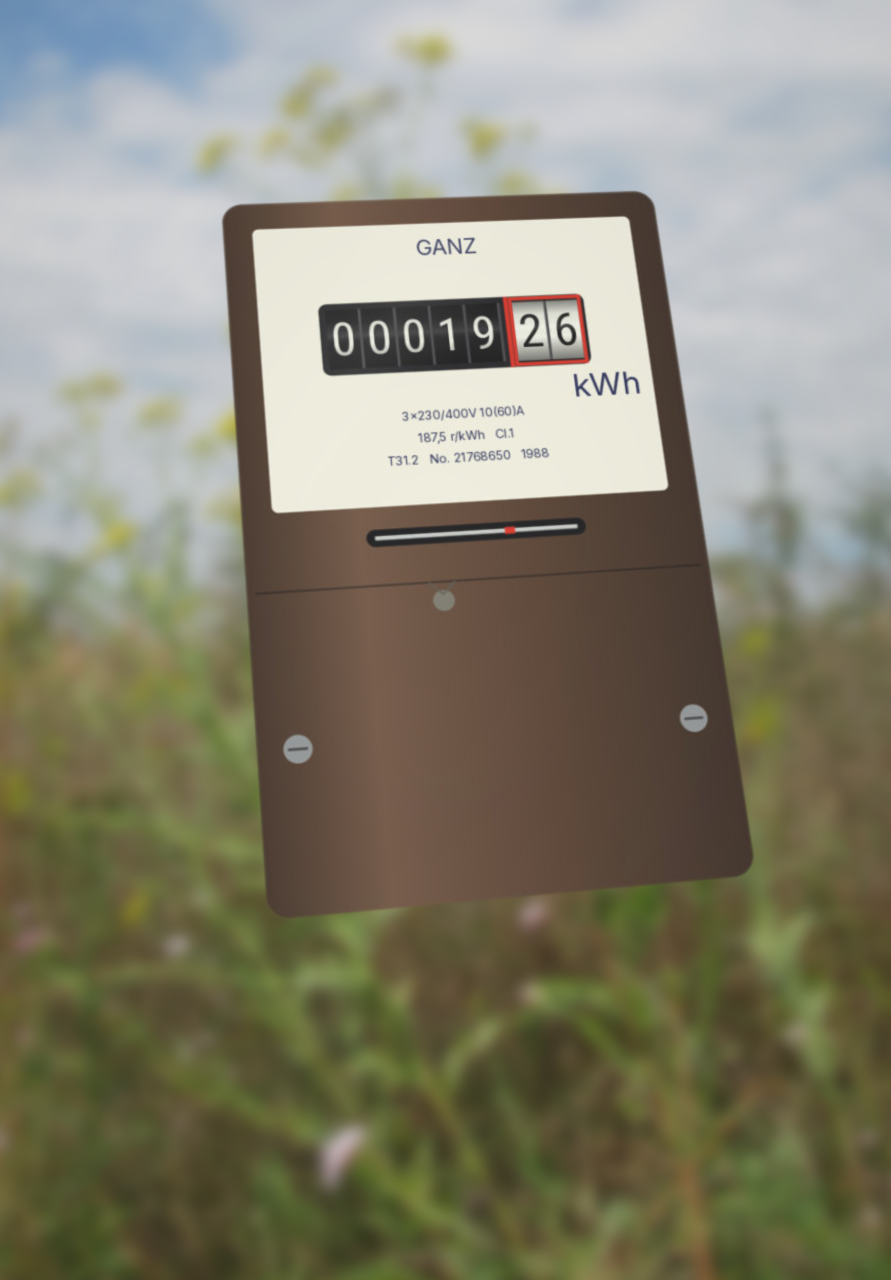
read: 19.26 kWh
